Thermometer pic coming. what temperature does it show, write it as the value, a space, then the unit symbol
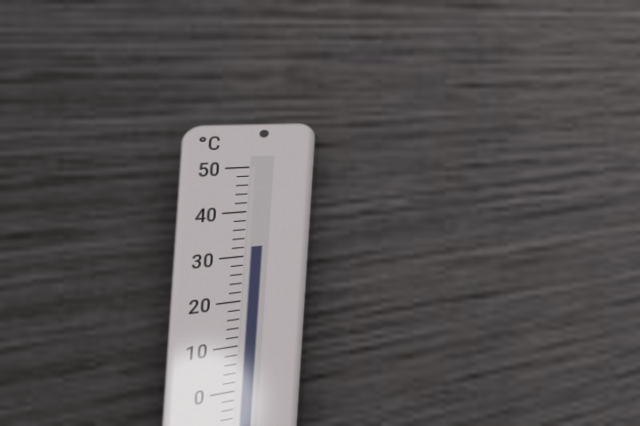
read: 32 °C
